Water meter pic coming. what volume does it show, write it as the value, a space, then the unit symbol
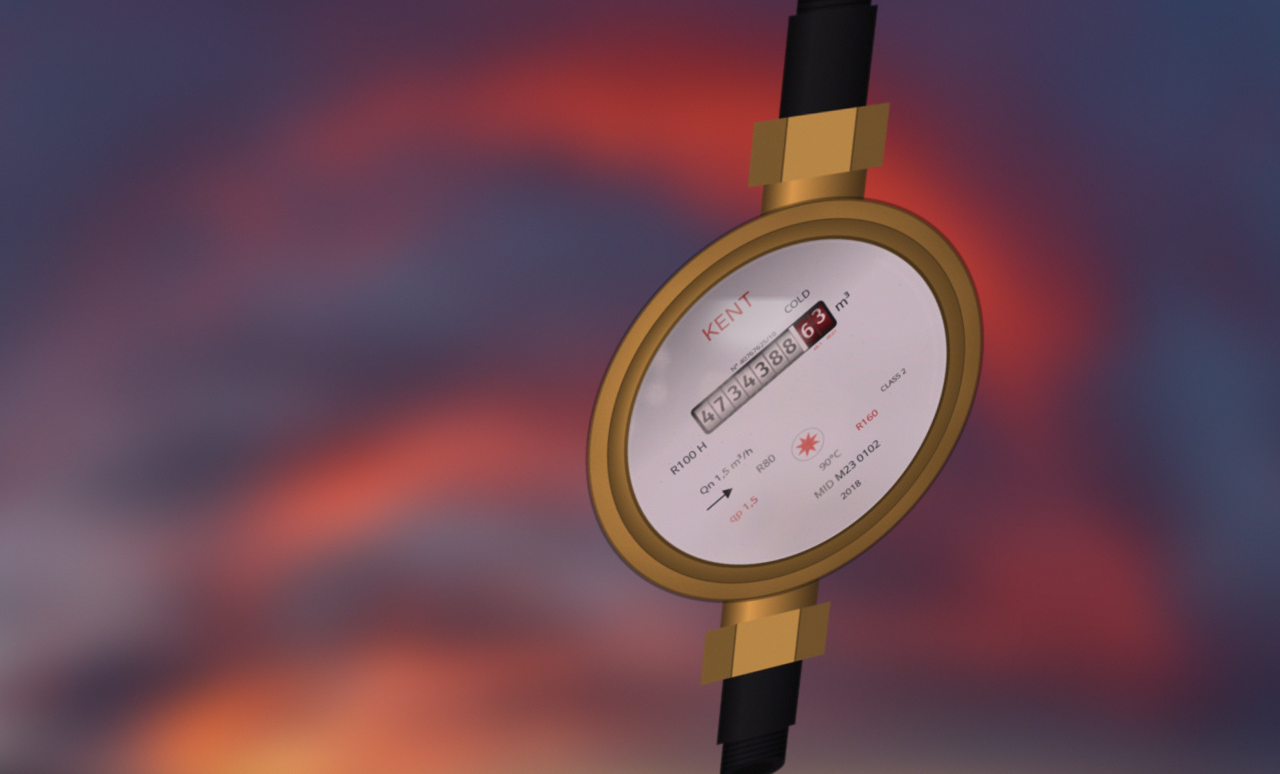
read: 4734388.63 m³
